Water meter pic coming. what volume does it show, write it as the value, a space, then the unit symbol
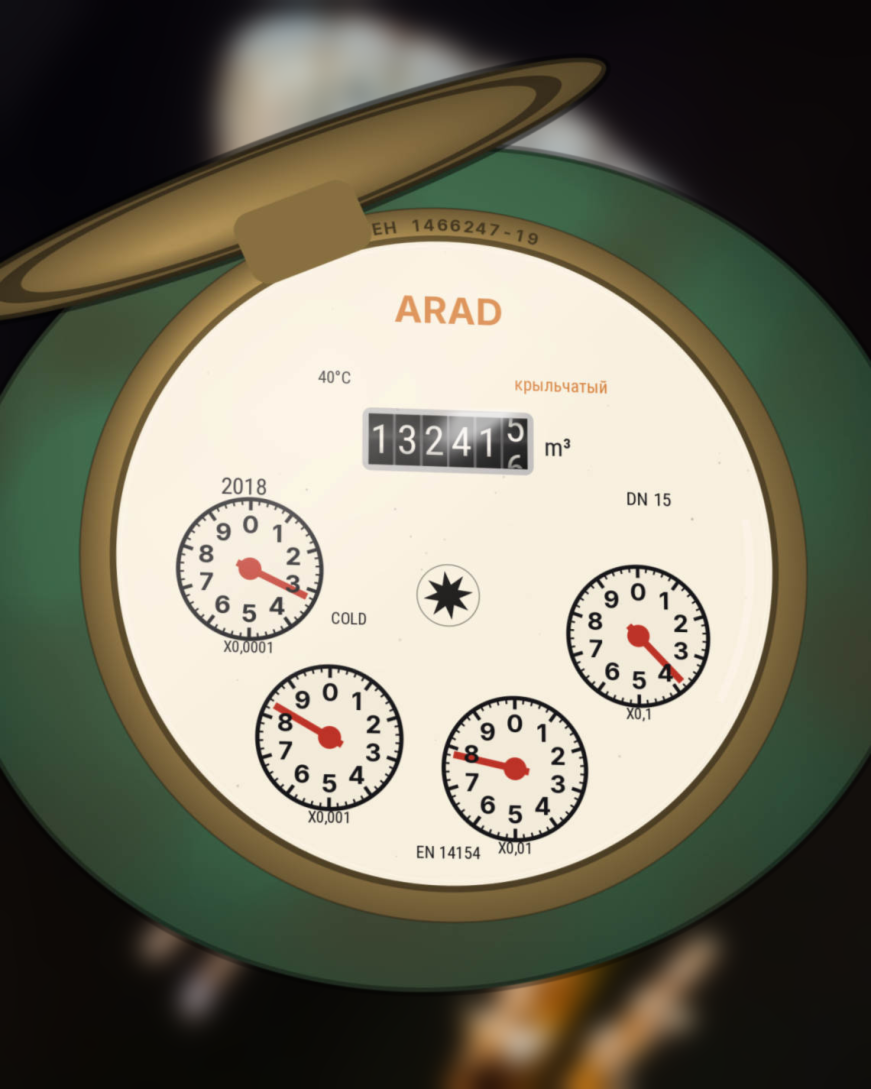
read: 132415.3783 m³
